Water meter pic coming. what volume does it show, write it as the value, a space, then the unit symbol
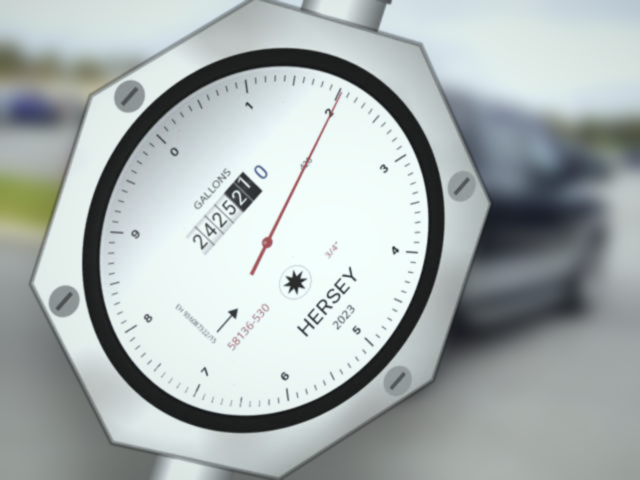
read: 2425212.0 gal
